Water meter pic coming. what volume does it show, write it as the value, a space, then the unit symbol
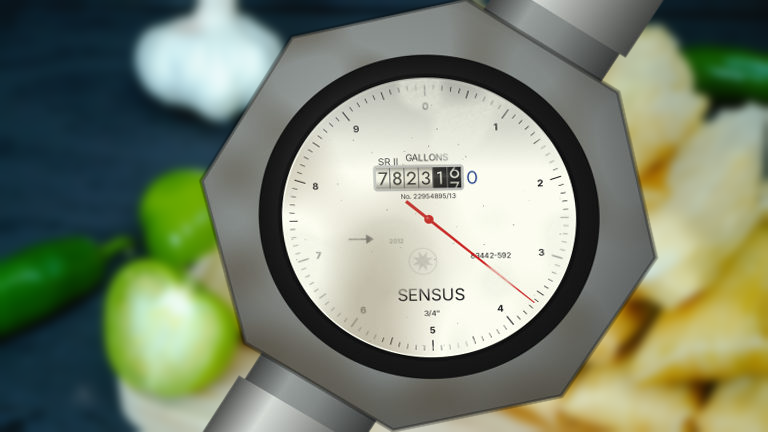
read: 7823163.6 gal
